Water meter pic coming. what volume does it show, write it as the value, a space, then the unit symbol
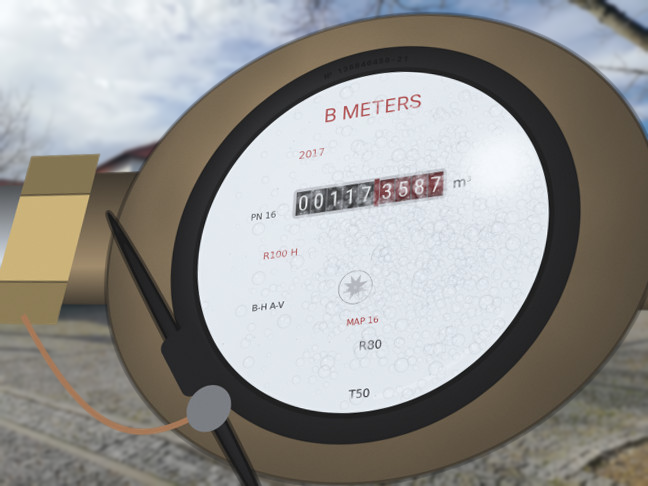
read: 117.3587 m³
